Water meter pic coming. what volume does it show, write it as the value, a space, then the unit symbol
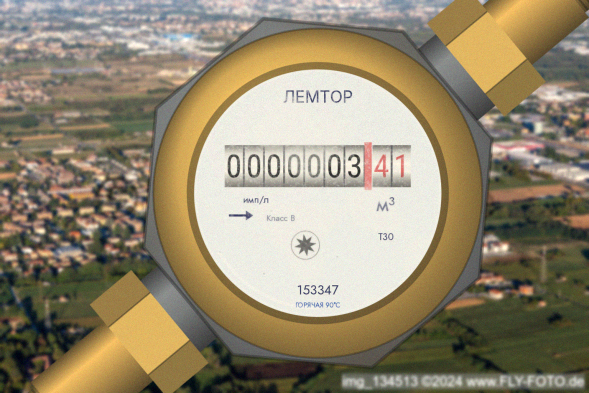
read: 3.41 m³
